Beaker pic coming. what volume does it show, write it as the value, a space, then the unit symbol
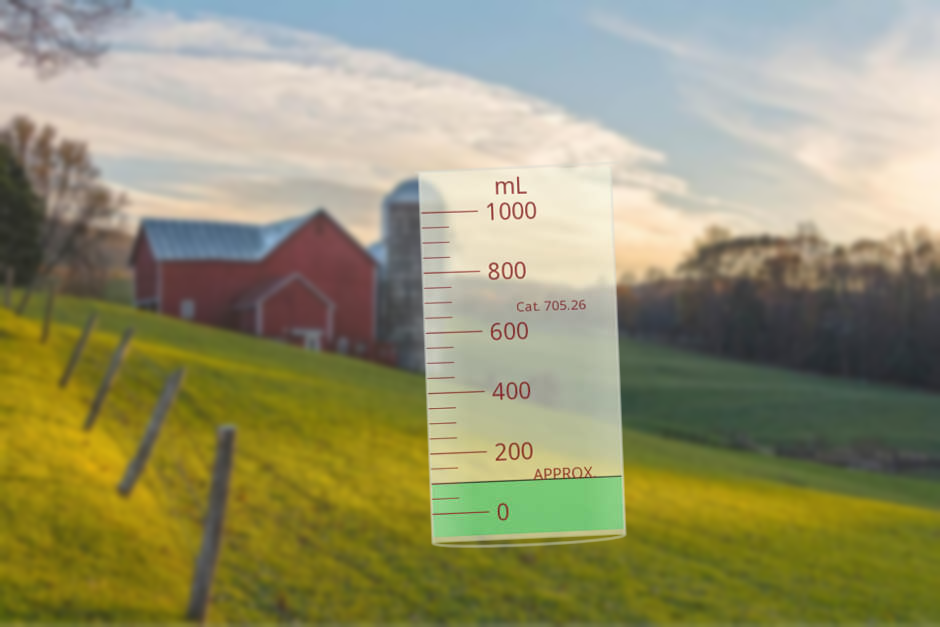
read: 100 mL
